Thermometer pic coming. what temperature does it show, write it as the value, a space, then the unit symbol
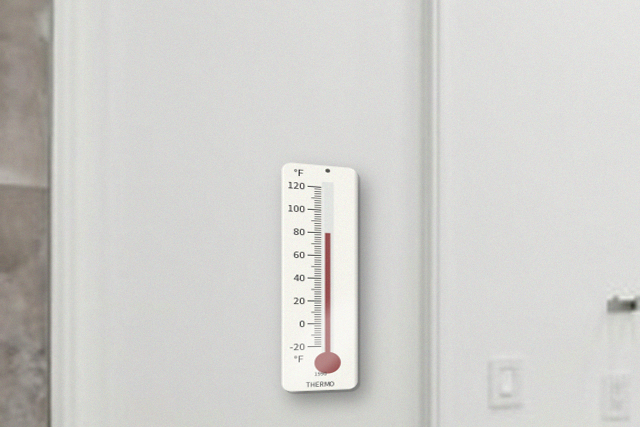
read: 80 °F
